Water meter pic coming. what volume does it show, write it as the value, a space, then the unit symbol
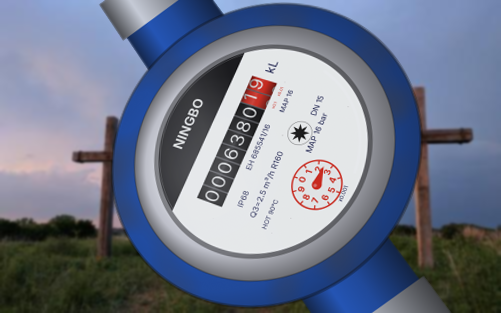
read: 6380.192 kL
